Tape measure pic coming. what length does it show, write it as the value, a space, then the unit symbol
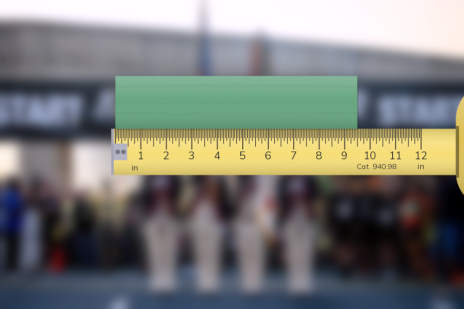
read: 9.5 in
